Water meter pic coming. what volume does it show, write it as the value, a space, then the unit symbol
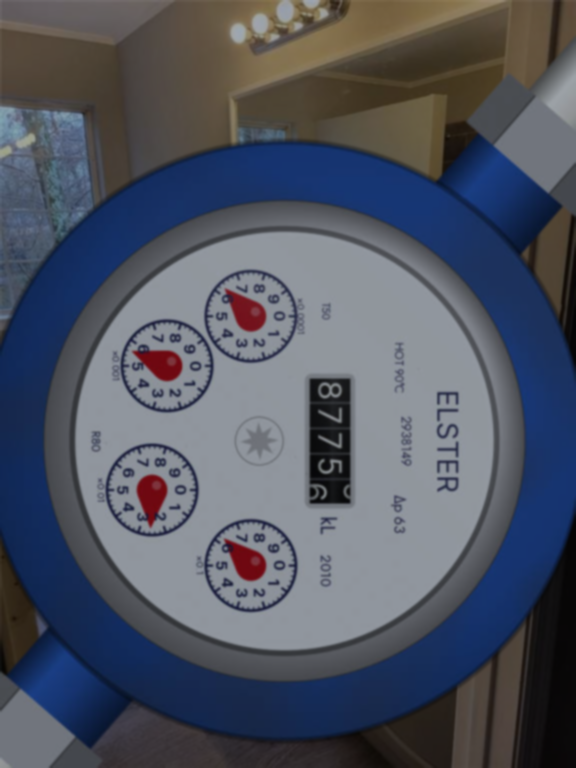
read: 87755.6256 kL
